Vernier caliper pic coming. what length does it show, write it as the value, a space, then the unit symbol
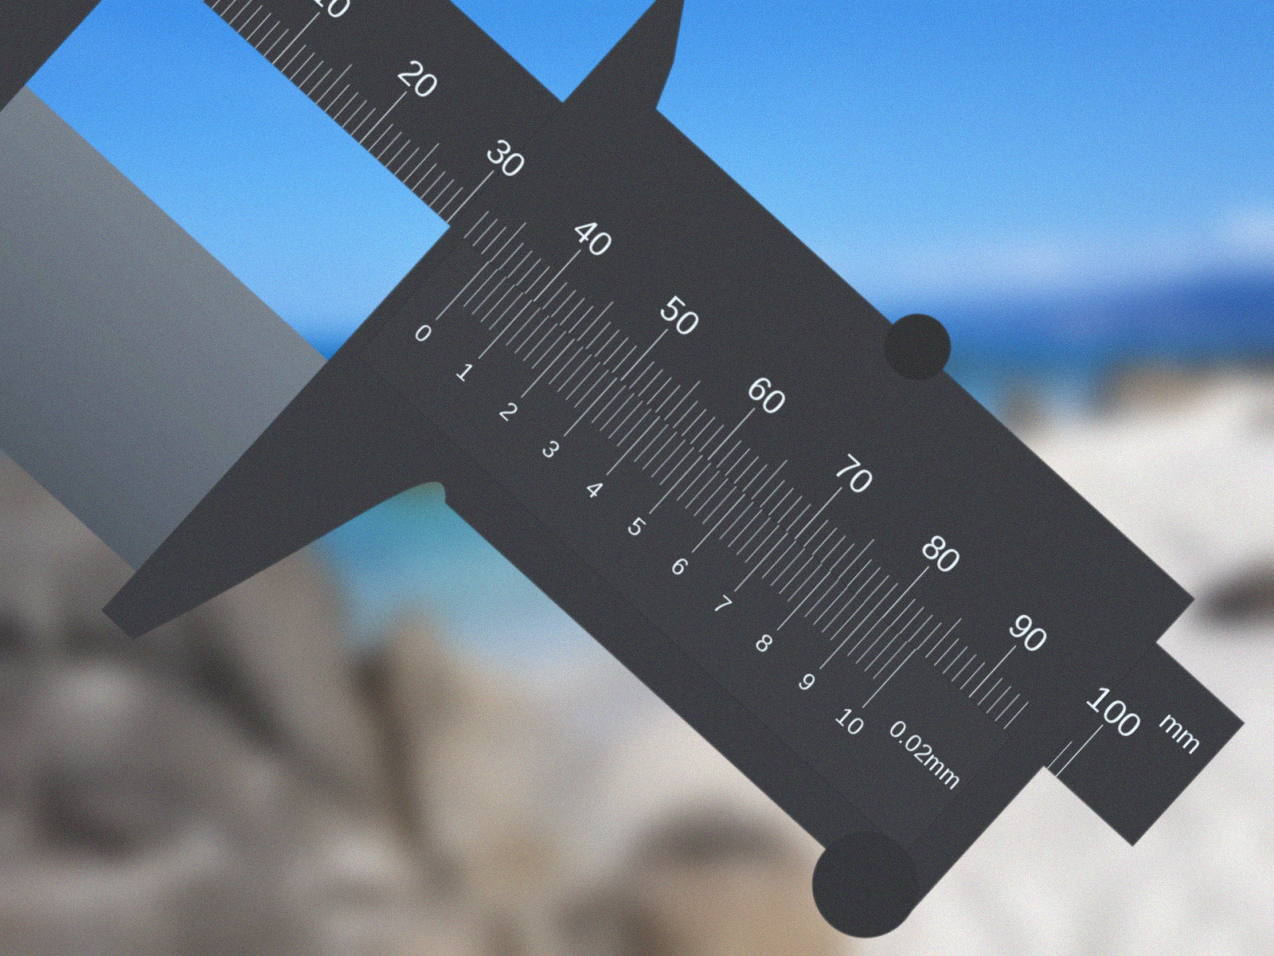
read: 34.9 mm
